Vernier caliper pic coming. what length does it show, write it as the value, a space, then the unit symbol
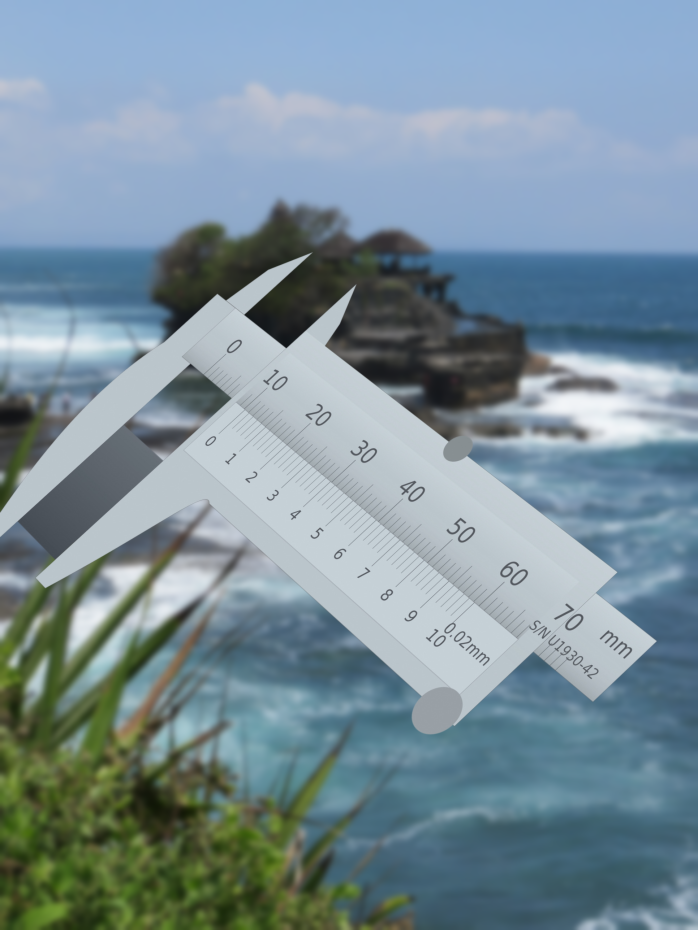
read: 10.2 mm
